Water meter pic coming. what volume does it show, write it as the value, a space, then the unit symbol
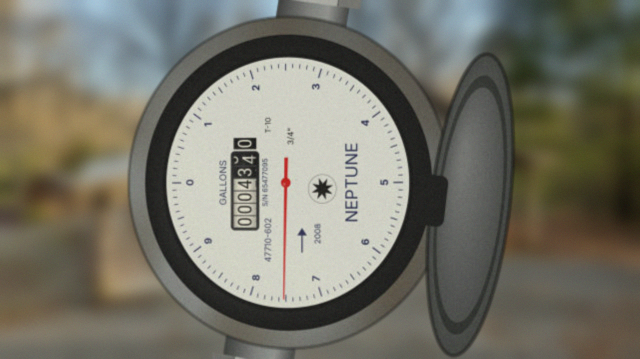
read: 4337.5 gal
